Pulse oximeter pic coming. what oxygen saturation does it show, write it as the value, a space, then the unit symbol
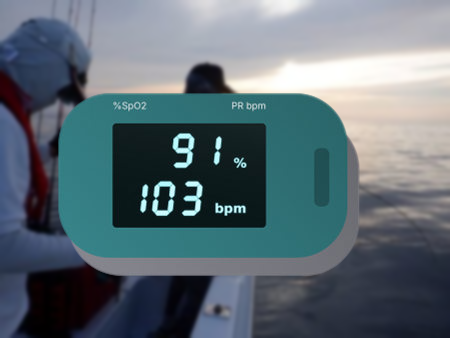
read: 91 %
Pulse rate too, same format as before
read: 103 bpm
